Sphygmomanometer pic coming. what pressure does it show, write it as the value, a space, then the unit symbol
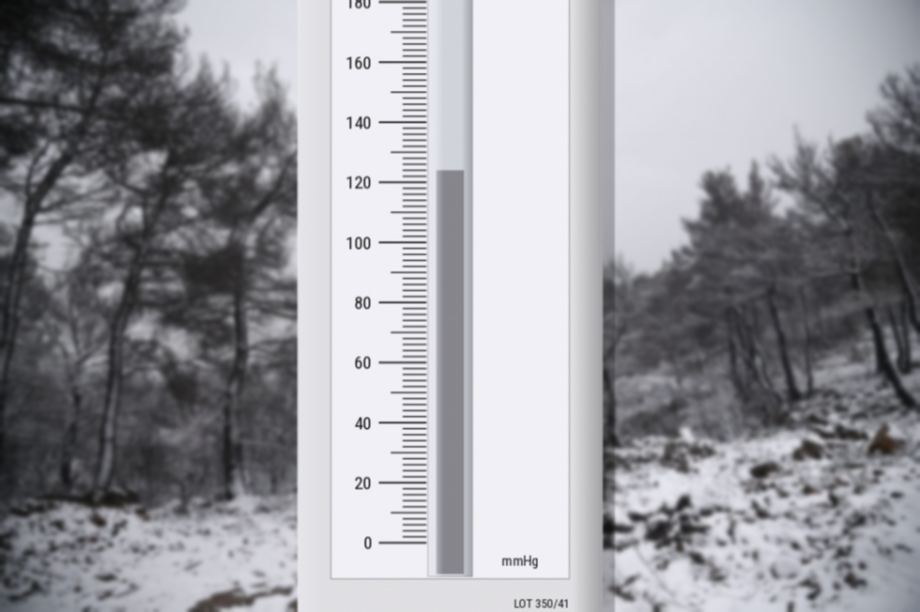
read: 124 mmHg
